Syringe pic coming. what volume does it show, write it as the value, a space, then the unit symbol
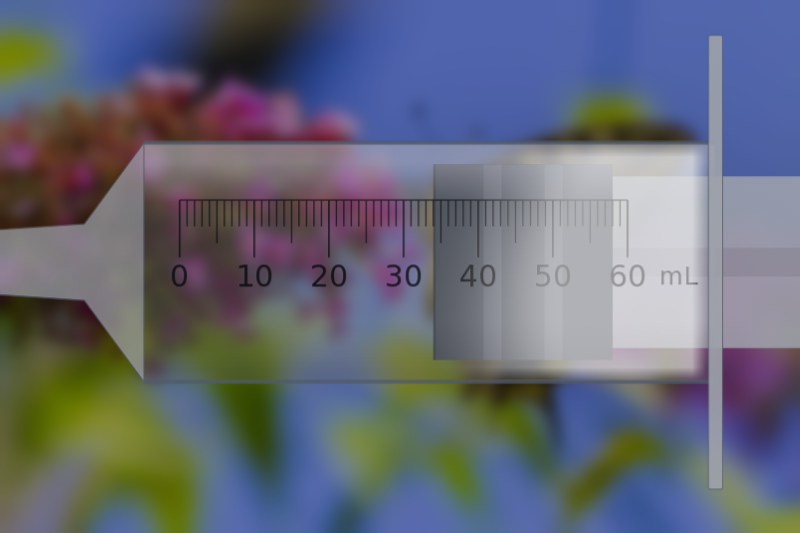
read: 34 mL
